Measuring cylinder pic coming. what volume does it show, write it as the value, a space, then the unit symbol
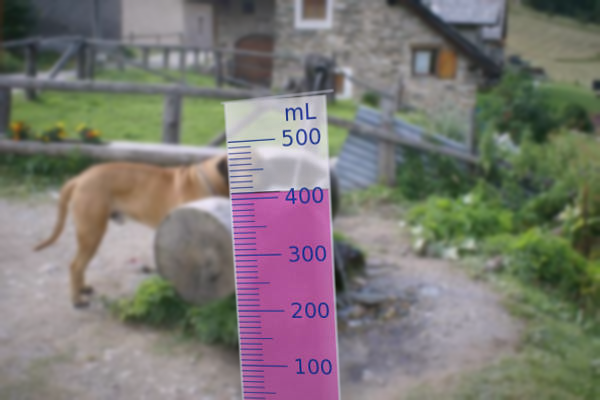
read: 410 mL
